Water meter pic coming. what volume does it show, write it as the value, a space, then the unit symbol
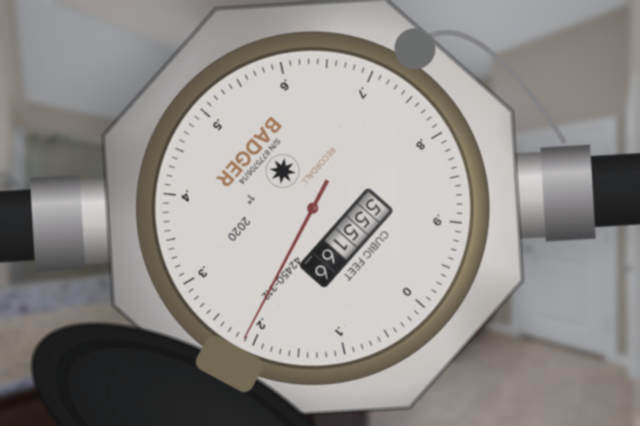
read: 555166.21 ft³
